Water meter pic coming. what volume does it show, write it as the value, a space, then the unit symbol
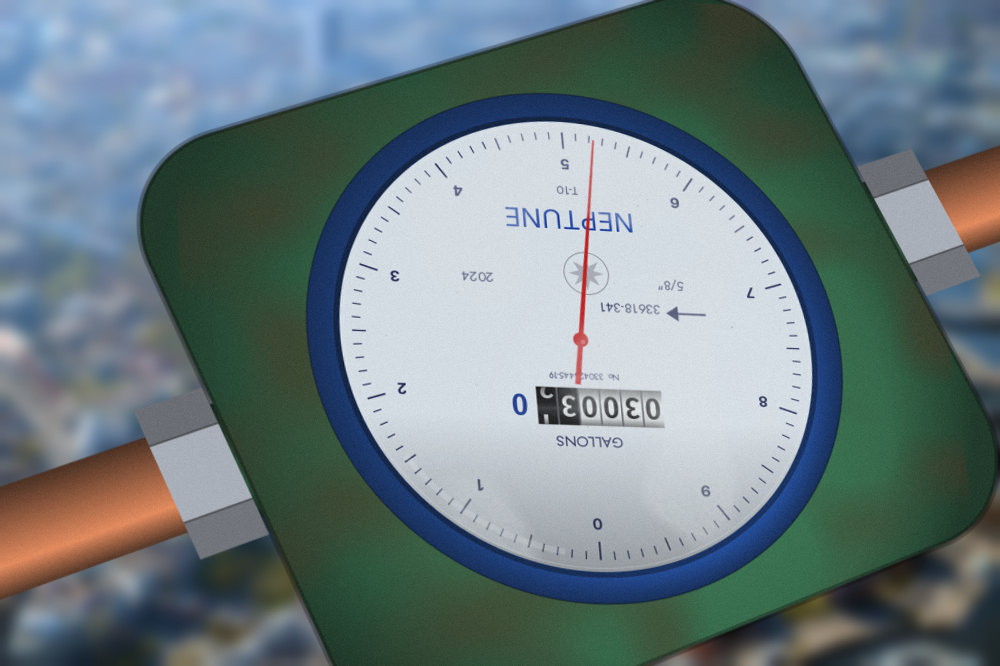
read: 300315.2 gal
